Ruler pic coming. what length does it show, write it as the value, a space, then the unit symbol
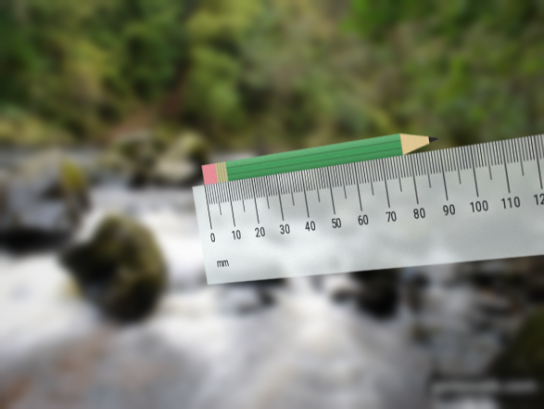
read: 90 mm
